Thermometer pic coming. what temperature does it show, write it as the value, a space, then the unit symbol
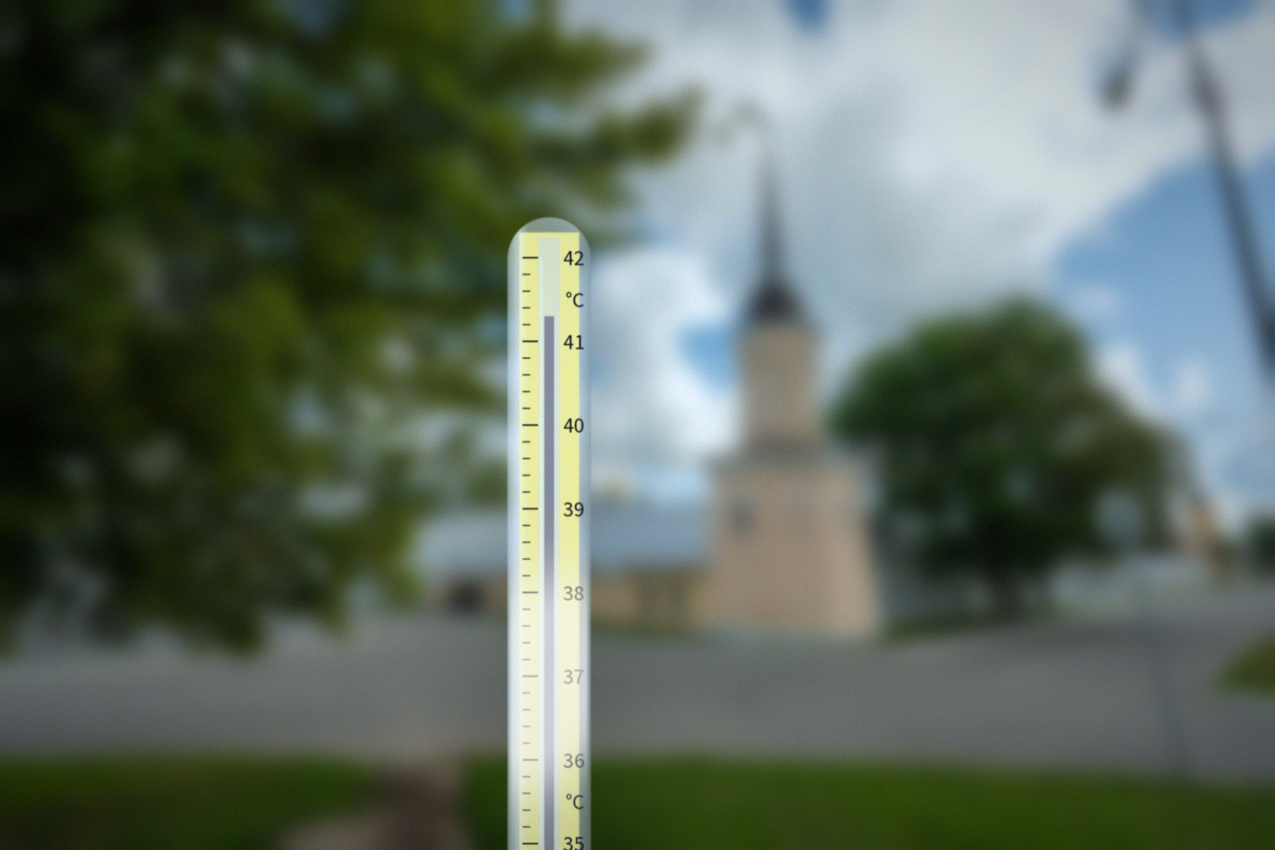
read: 41.3 °C
